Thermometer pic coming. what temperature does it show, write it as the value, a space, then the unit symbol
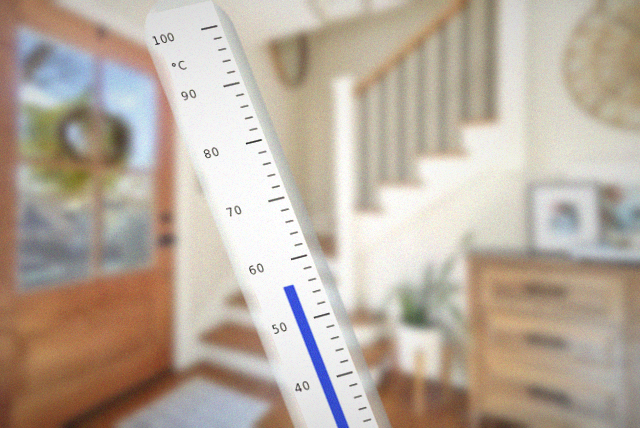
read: 56 °C
